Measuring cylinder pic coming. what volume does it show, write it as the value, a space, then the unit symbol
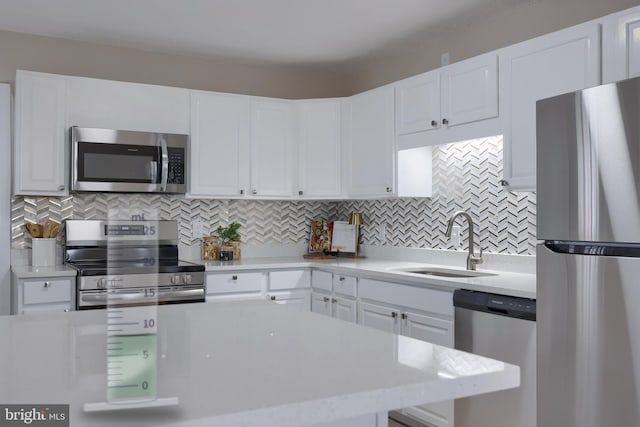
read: 8 mL
